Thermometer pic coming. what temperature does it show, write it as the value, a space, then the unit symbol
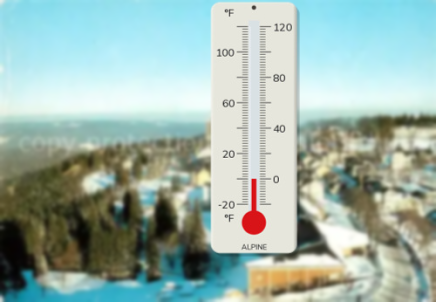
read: 0 °F
